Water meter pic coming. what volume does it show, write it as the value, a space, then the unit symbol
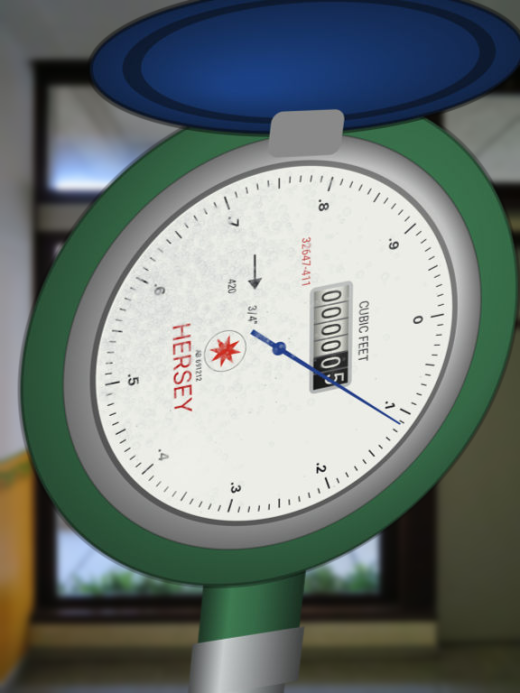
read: 5.11 ft³
